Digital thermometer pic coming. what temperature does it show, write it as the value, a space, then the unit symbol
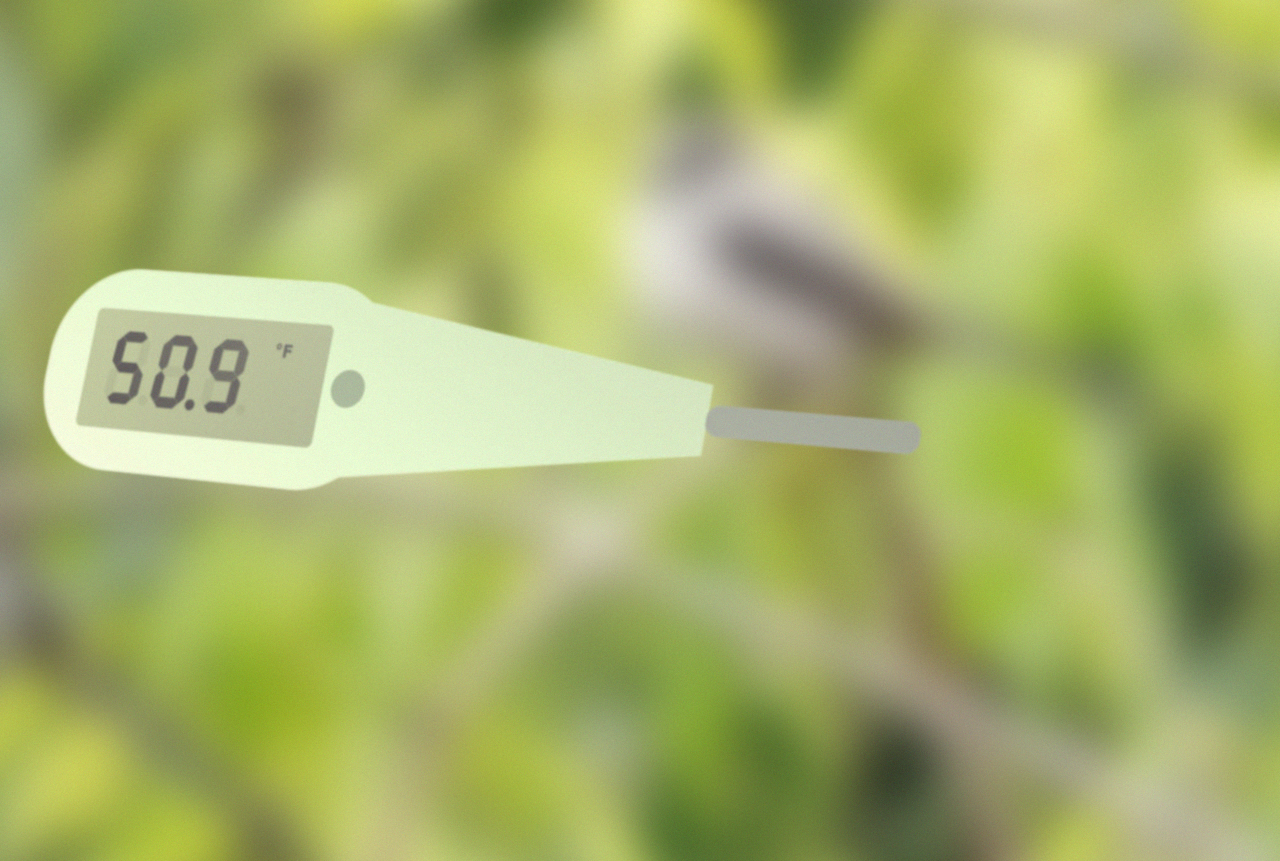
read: 50.9 °F
